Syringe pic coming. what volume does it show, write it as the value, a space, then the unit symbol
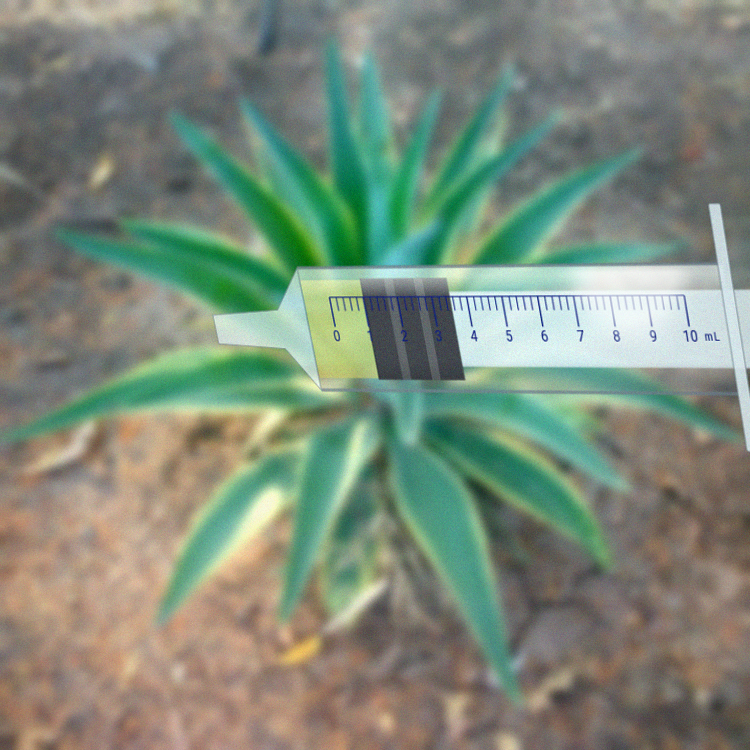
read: 1 mL
